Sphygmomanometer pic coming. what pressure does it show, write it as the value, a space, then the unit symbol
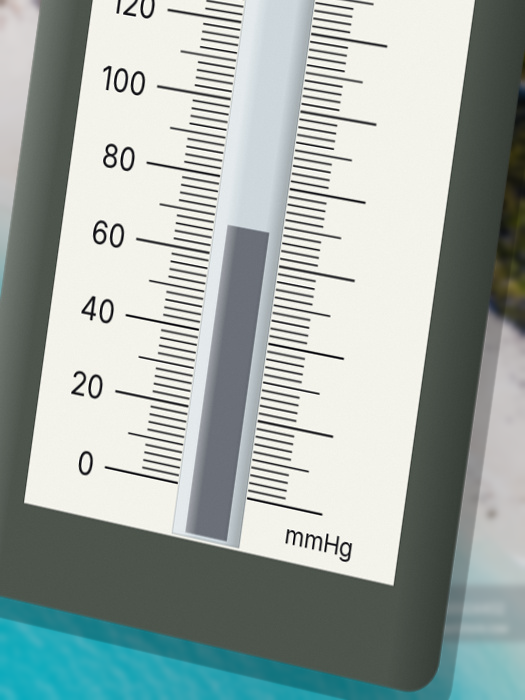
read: 68 mmHg
